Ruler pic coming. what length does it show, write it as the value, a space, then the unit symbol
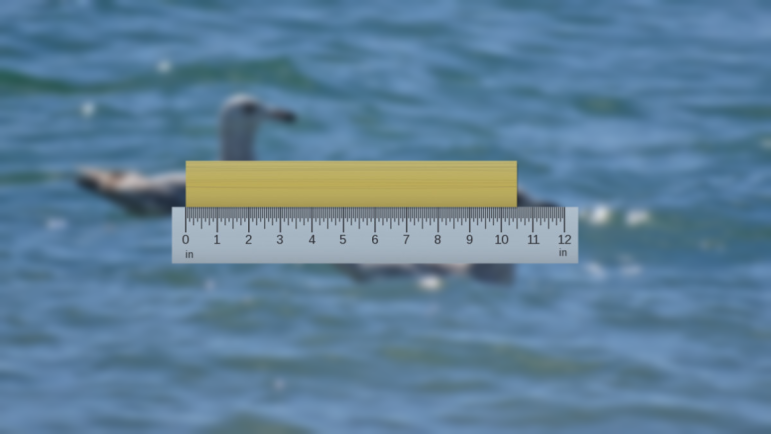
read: 10.5 in
